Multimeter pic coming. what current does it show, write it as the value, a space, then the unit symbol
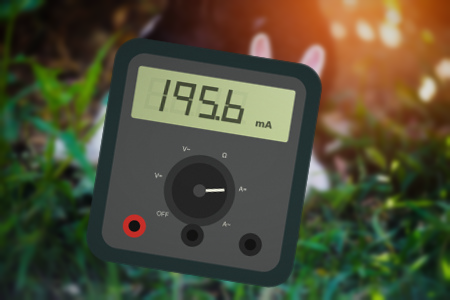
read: 195.6 mA
